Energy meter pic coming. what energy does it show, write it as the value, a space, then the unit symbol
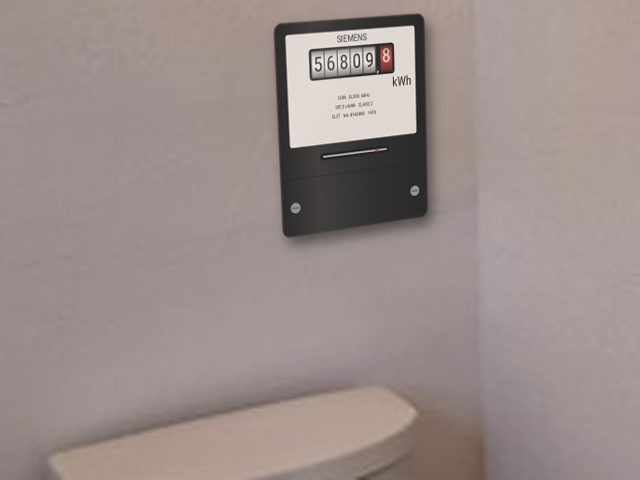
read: 56809.8 kWh
